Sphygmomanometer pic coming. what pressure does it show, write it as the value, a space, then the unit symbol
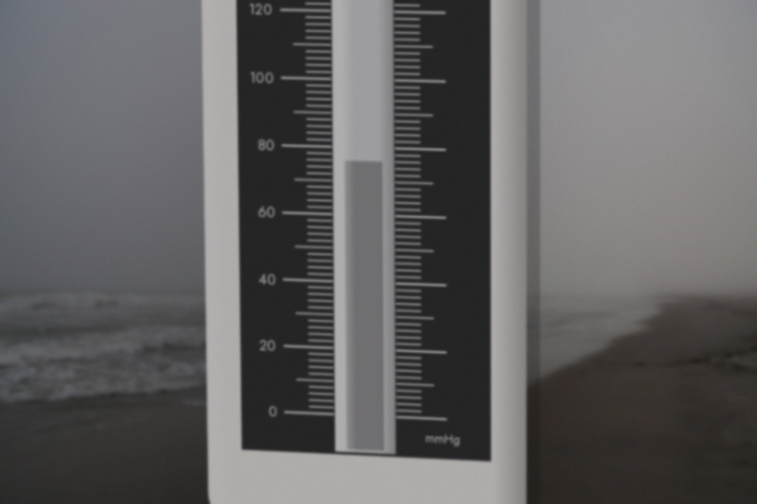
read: 76 mmHg
